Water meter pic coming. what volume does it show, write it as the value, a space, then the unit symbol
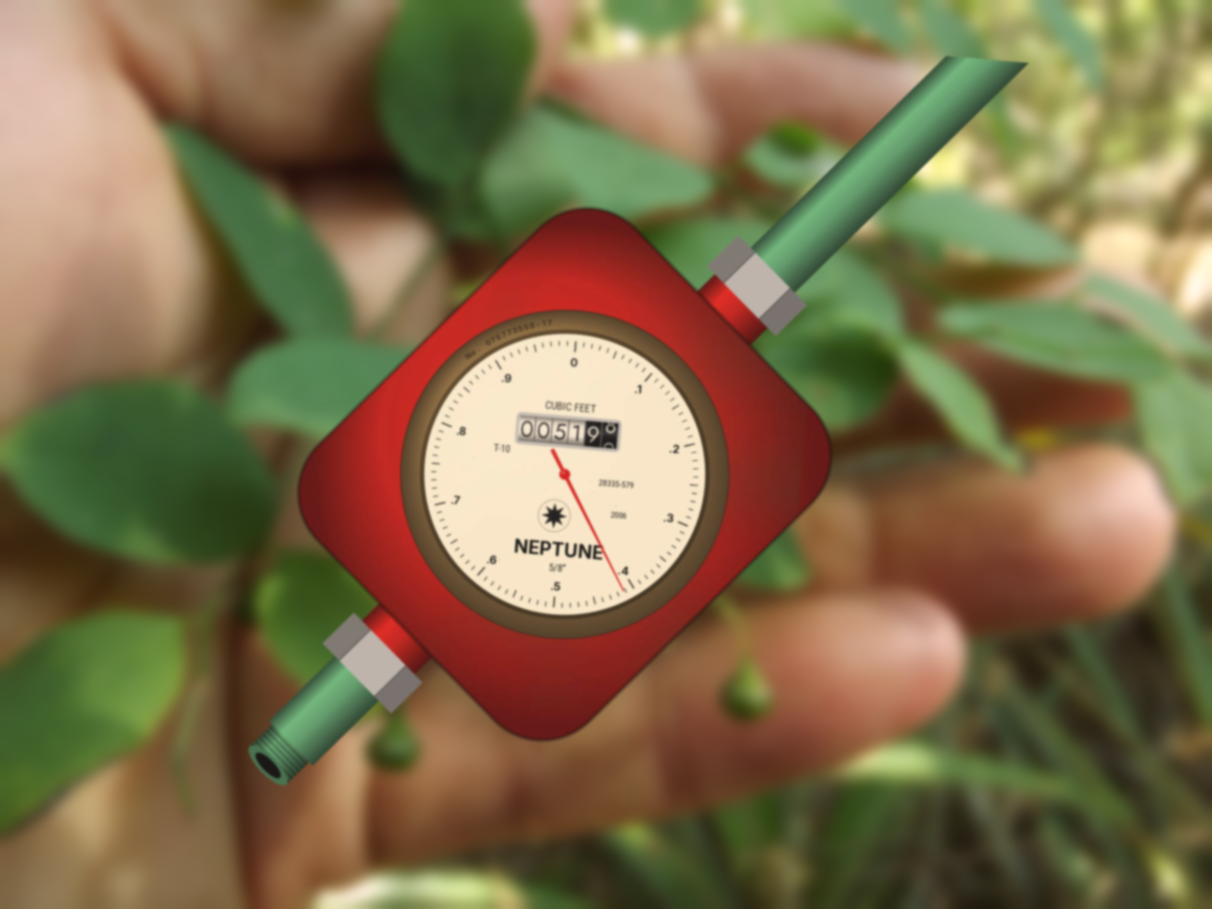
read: 5198.41 ft³
